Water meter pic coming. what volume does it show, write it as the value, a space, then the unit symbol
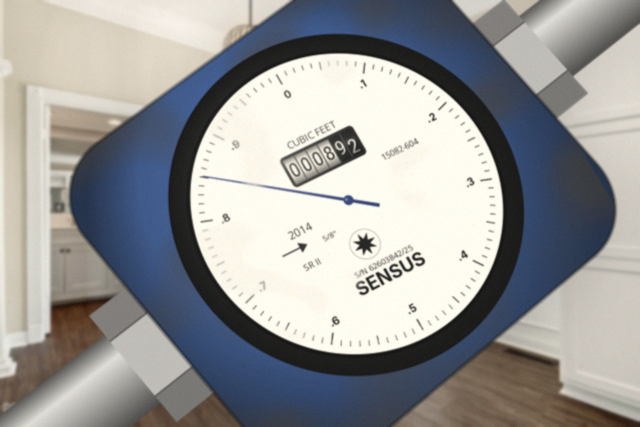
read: 891.85 ft³
